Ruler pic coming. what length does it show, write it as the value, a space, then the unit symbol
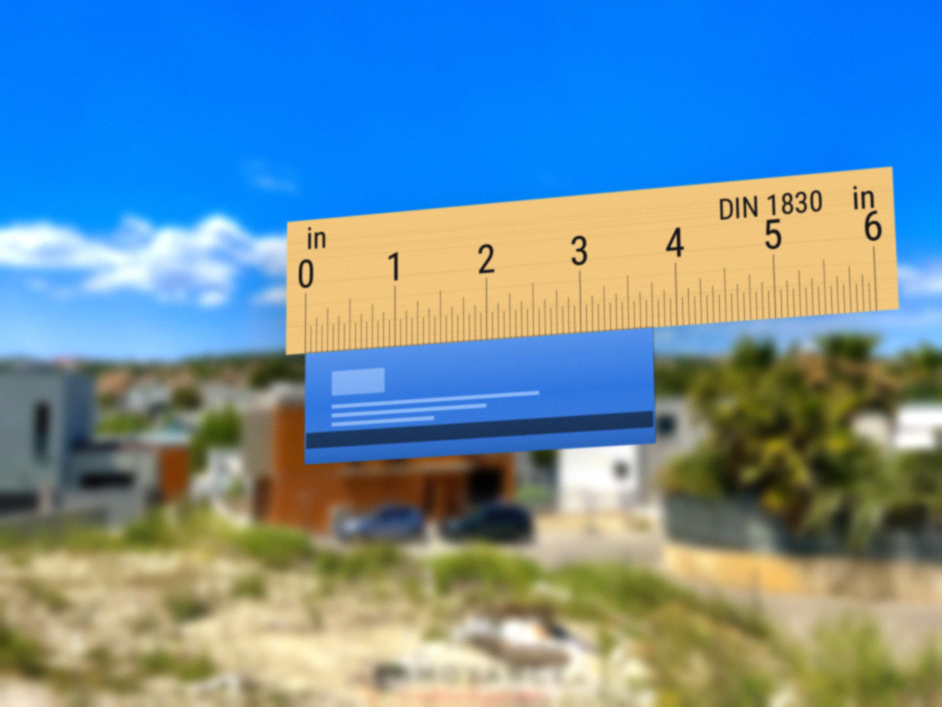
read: 3.75 in
